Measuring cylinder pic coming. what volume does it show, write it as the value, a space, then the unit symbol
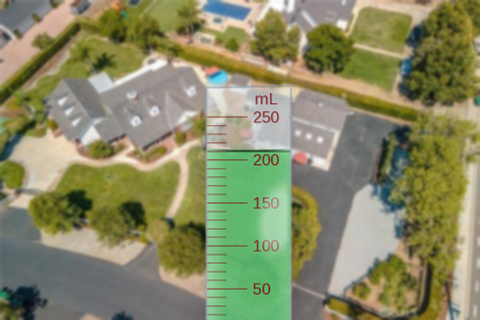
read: 210 mL
